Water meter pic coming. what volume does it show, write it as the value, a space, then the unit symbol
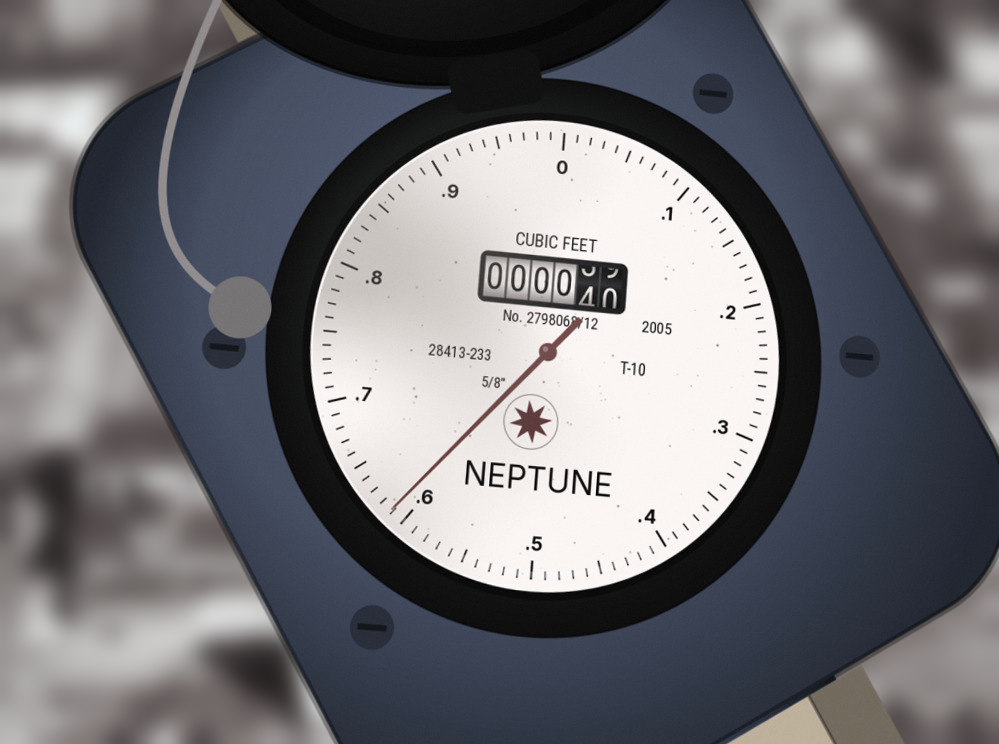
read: 39.61 ft³
